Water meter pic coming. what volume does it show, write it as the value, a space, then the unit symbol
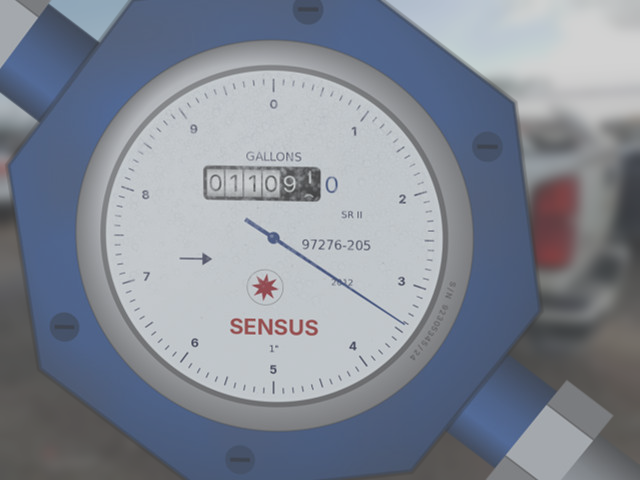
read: 110913.4 gal
